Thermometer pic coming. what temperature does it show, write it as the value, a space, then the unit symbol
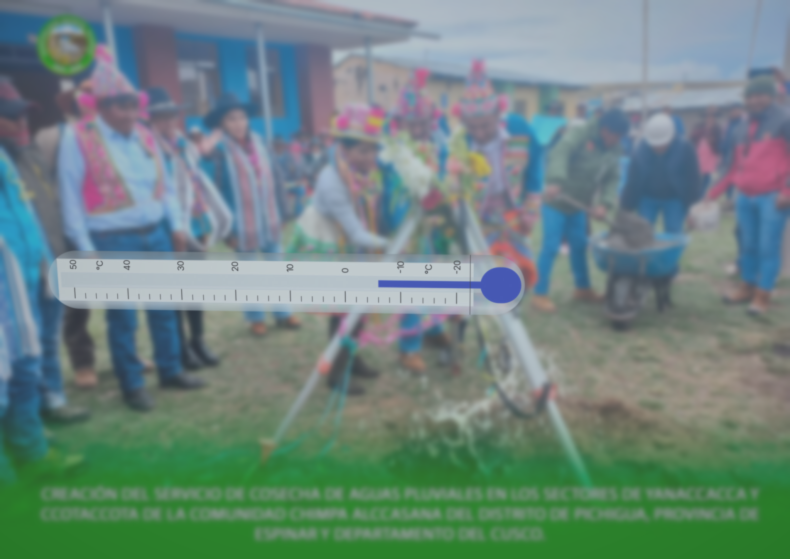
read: -6 °C
